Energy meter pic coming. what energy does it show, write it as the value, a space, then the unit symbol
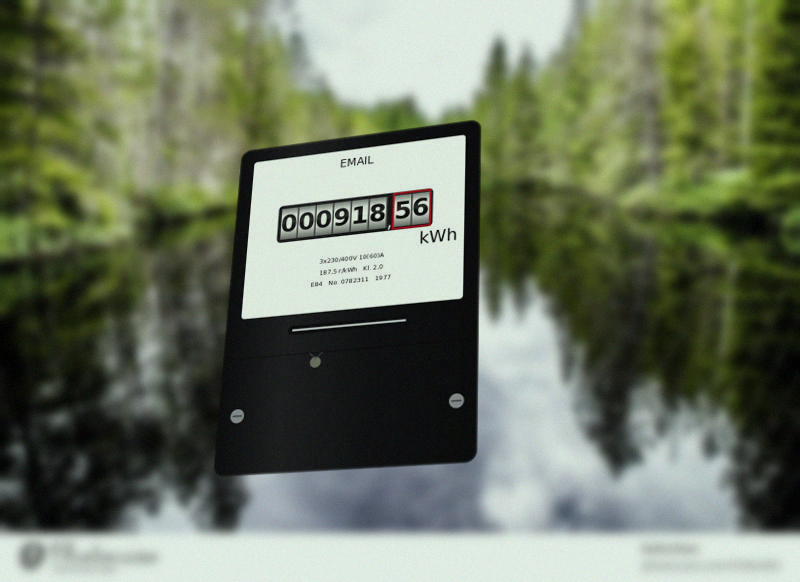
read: 918.56 kWh
